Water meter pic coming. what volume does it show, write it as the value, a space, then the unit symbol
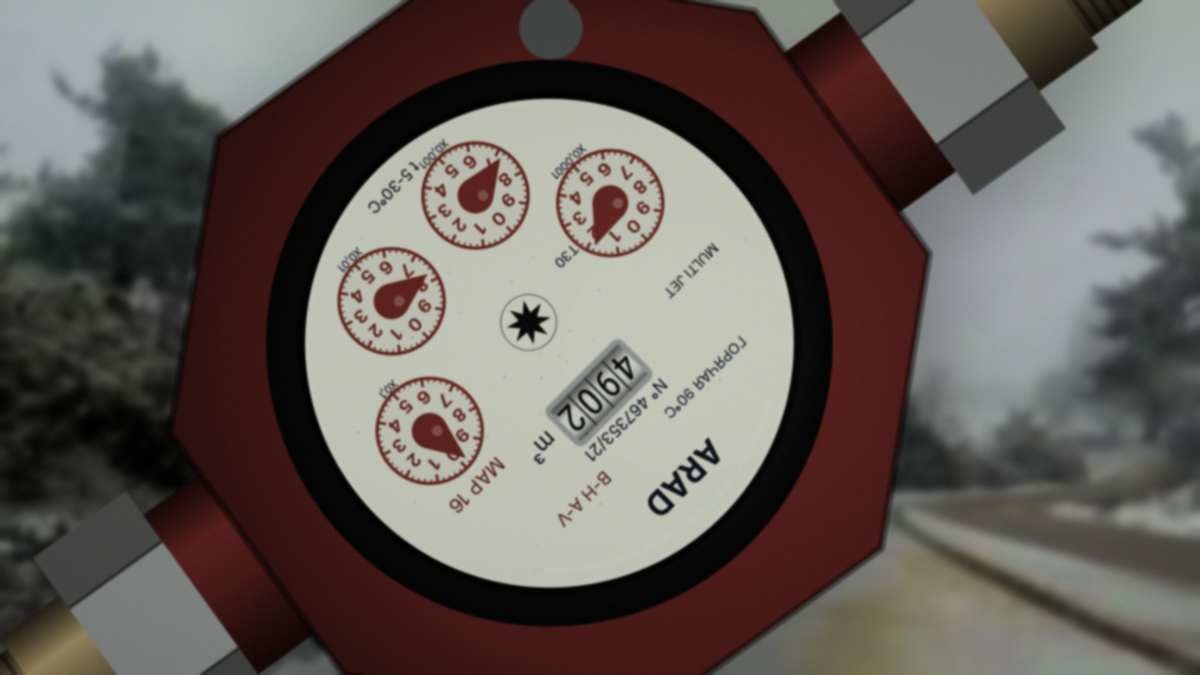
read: 4901.9771 m³
